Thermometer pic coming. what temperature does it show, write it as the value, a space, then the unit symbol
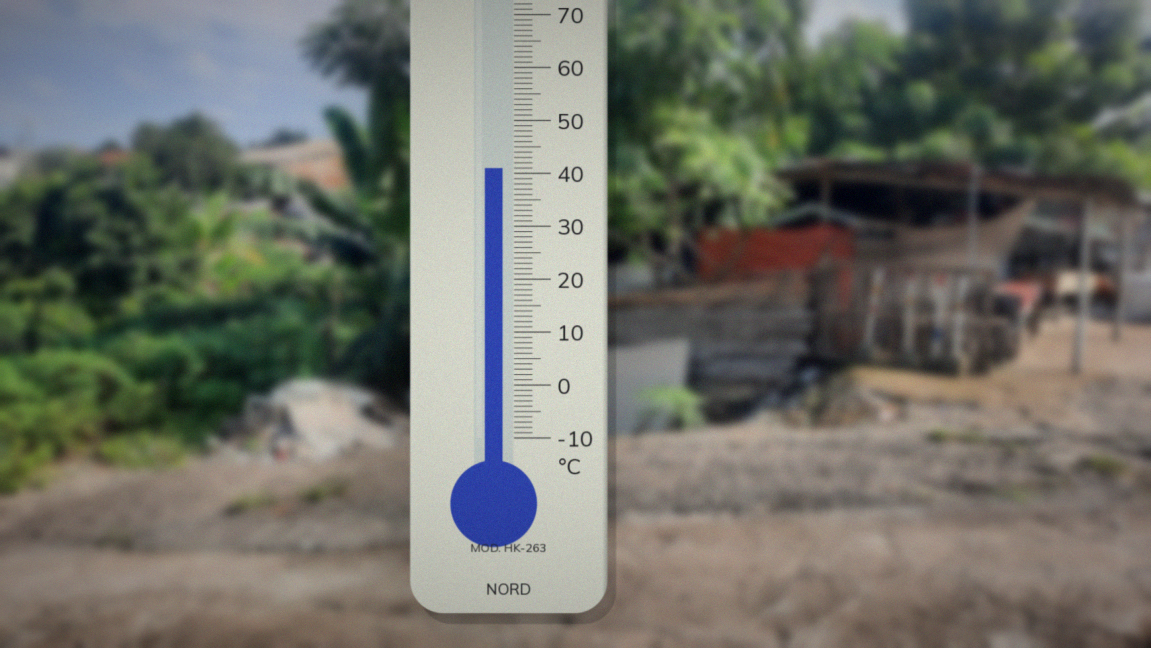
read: 41 °C
